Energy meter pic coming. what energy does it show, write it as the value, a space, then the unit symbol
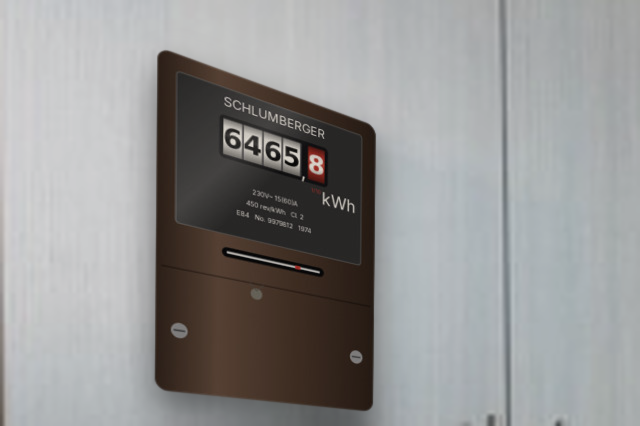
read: 6465.8 kWh
